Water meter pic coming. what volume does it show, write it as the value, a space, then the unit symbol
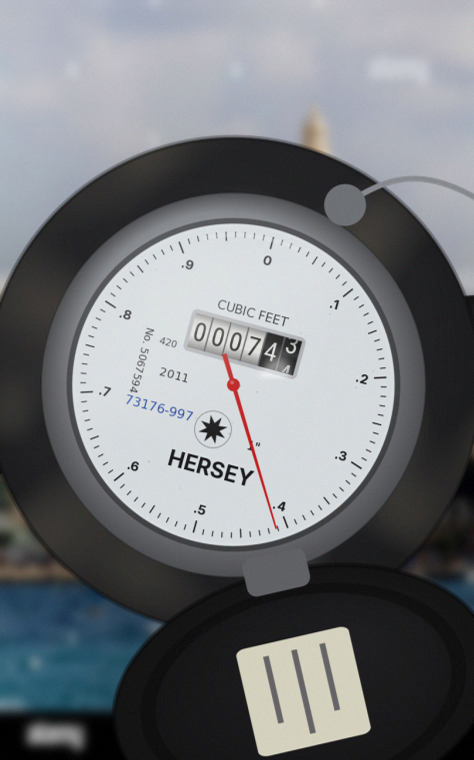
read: 743.41 ft³
